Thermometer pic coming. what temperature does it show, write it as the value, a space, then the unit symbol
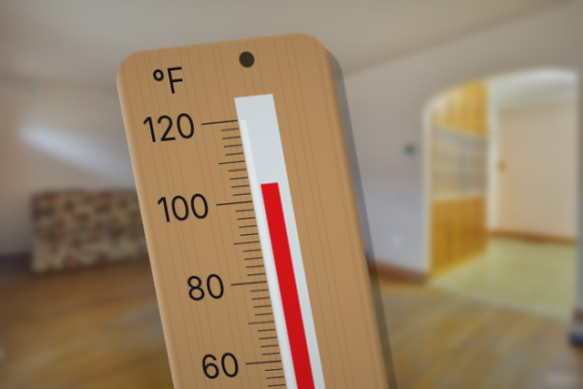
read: 104 °F
